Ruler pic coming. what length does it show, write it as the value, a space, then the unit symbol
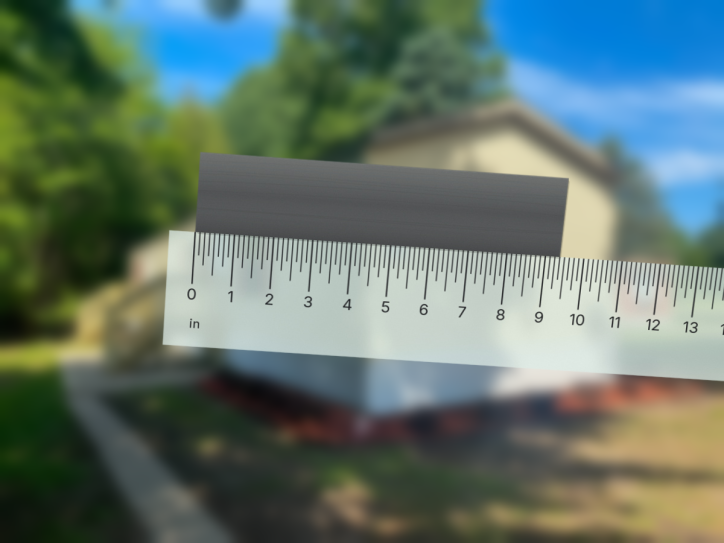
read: 9.375 in
